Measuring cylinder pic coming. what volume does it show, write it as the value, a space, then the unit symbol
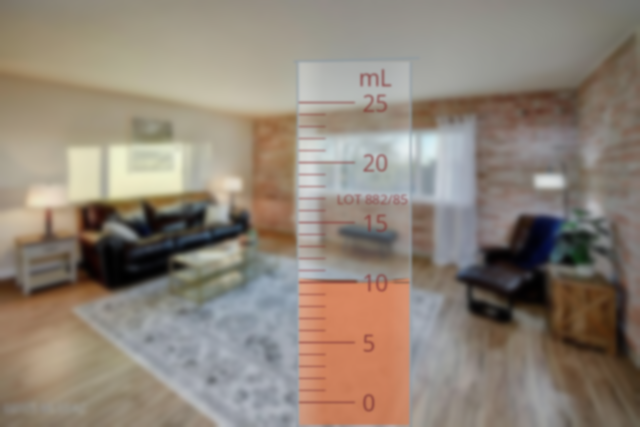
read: 10 mL
